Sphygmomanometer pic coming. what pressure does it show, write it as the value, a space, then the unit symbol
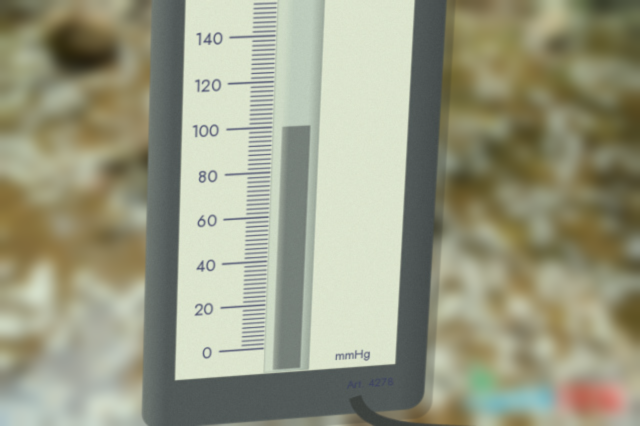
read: 100 mmHg
